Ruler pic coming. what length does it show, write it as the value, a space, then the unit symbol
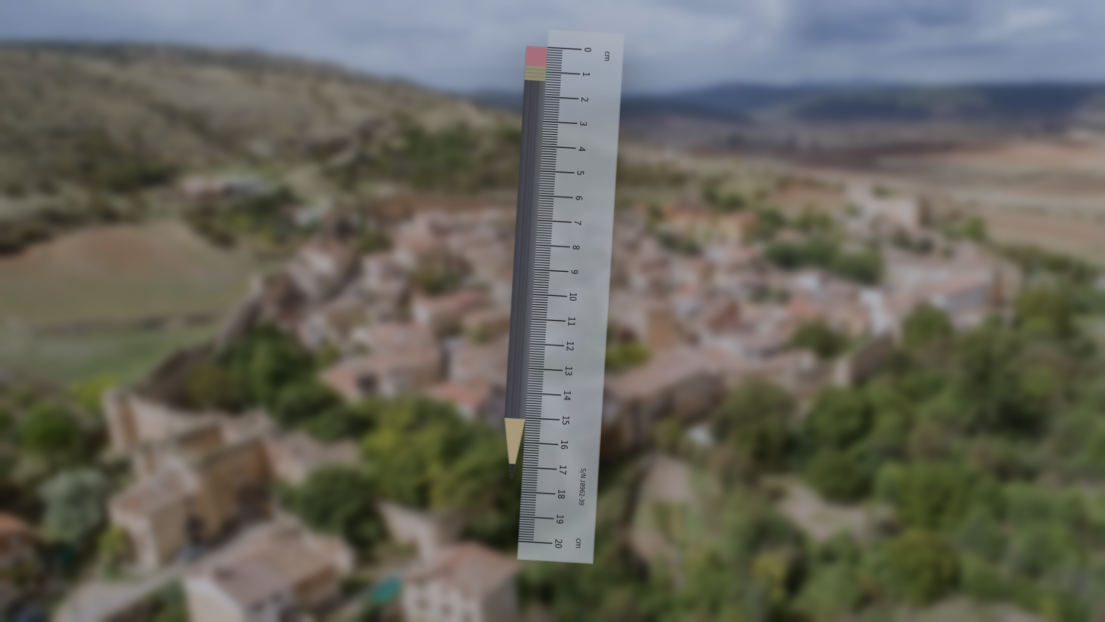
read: 17.5 cm
